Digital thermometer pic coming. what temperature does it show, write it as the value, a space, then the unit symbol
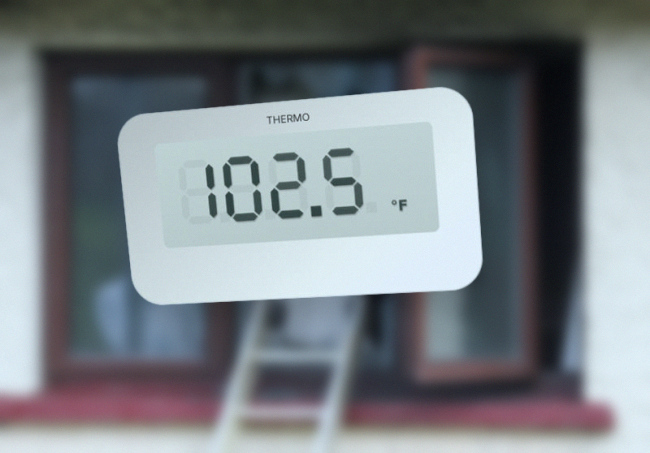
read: 102.5 °F
